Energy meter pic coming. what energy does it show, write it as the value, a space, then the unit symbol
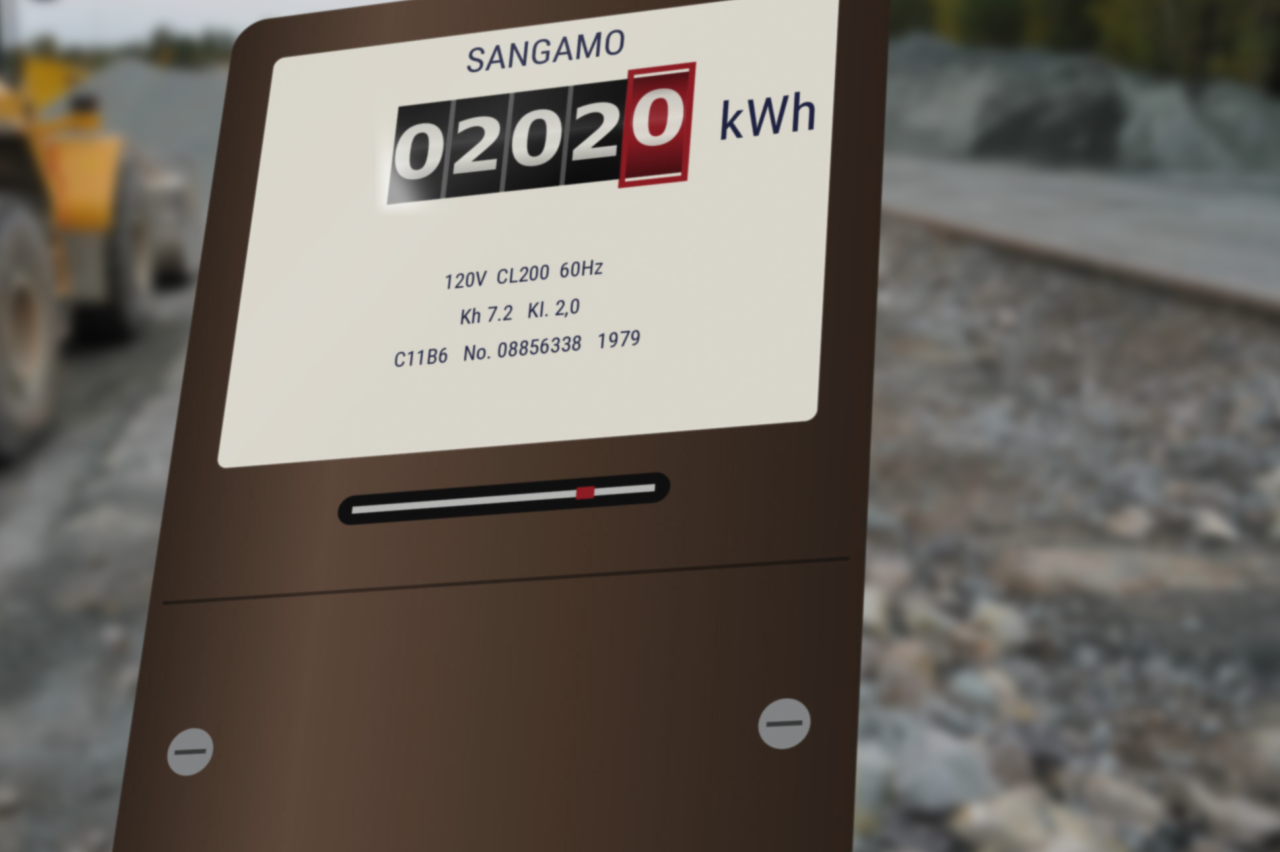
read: 202.0 kWh
